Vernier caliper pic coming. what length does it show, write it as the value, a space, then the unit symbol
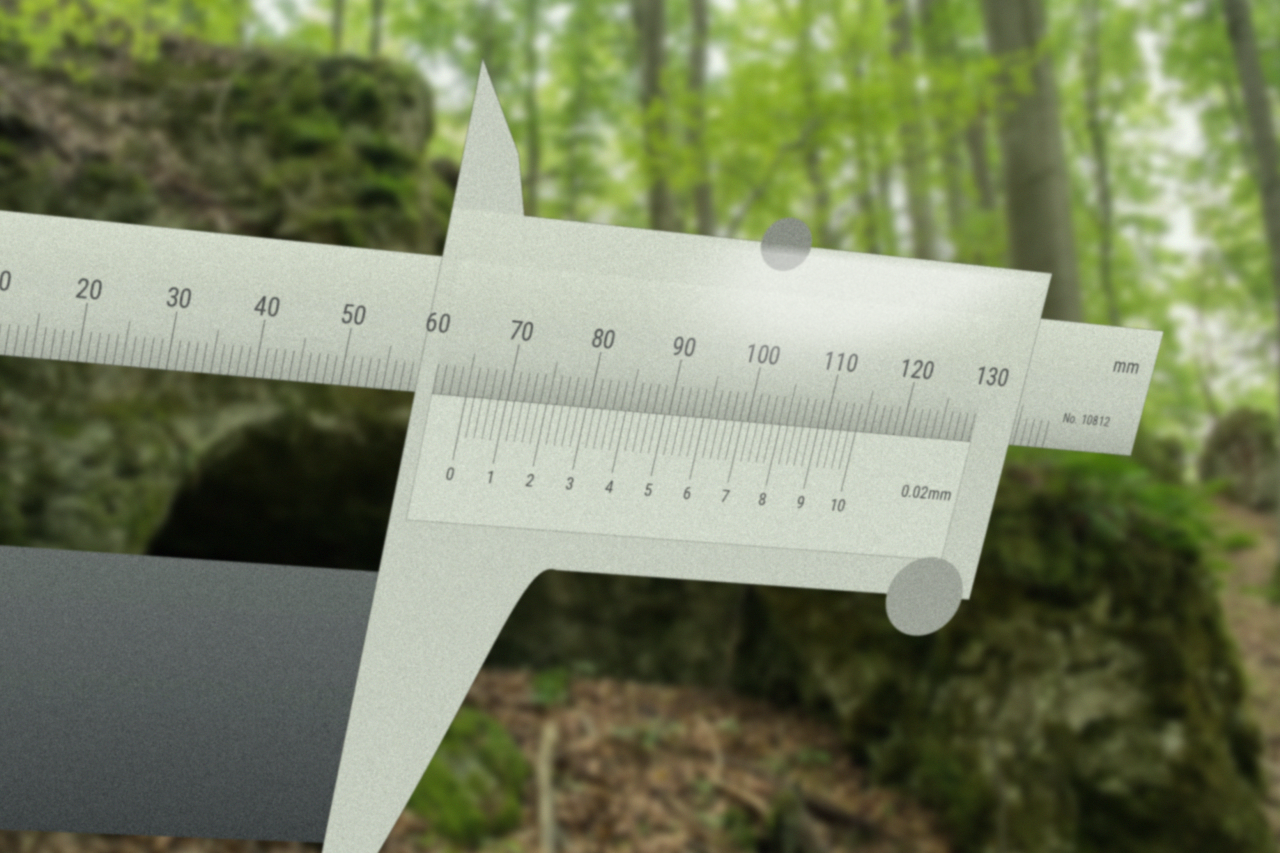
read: 65.0 mm
